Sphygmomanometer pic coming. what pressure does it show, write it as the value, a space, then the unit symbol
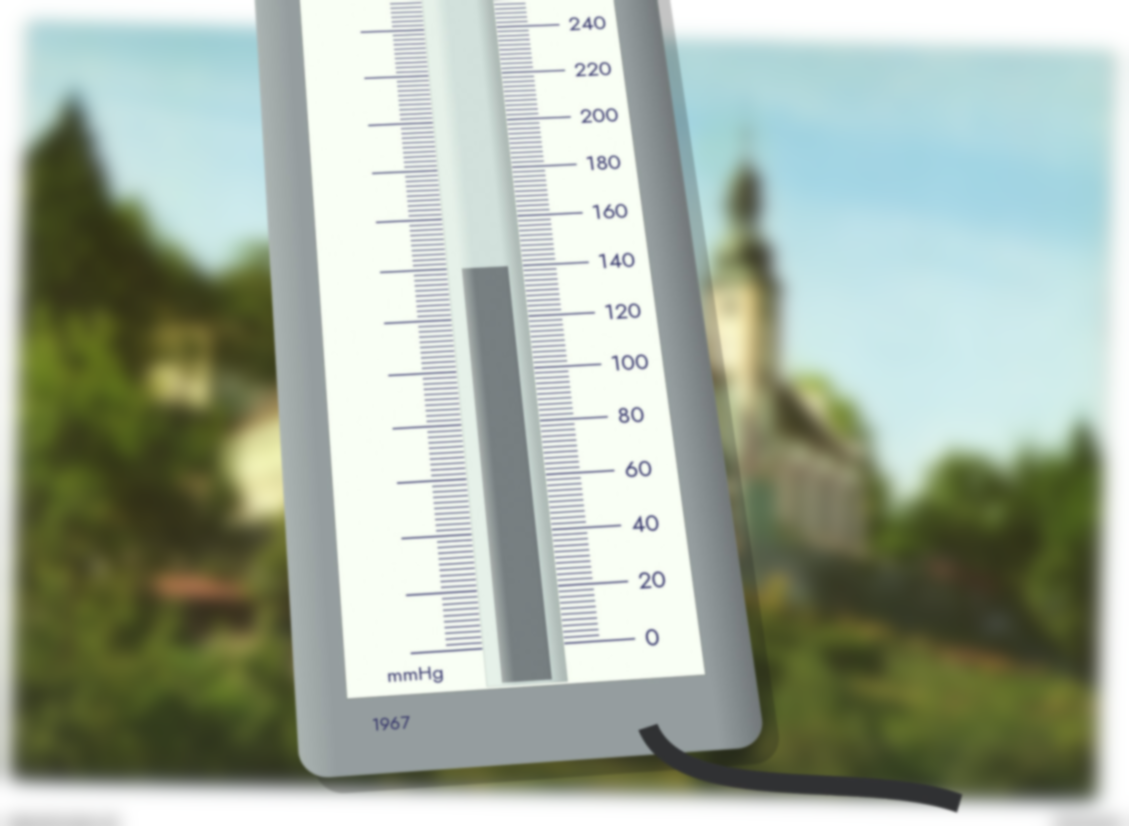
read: 140 mmHg
